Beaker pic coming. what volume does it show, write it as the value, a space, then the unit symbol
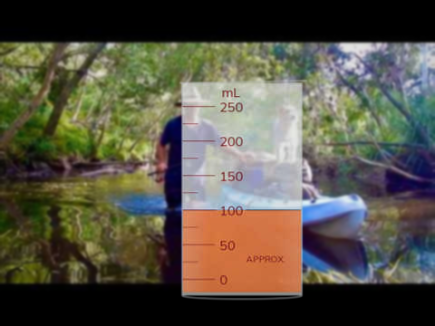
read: 100 mL
